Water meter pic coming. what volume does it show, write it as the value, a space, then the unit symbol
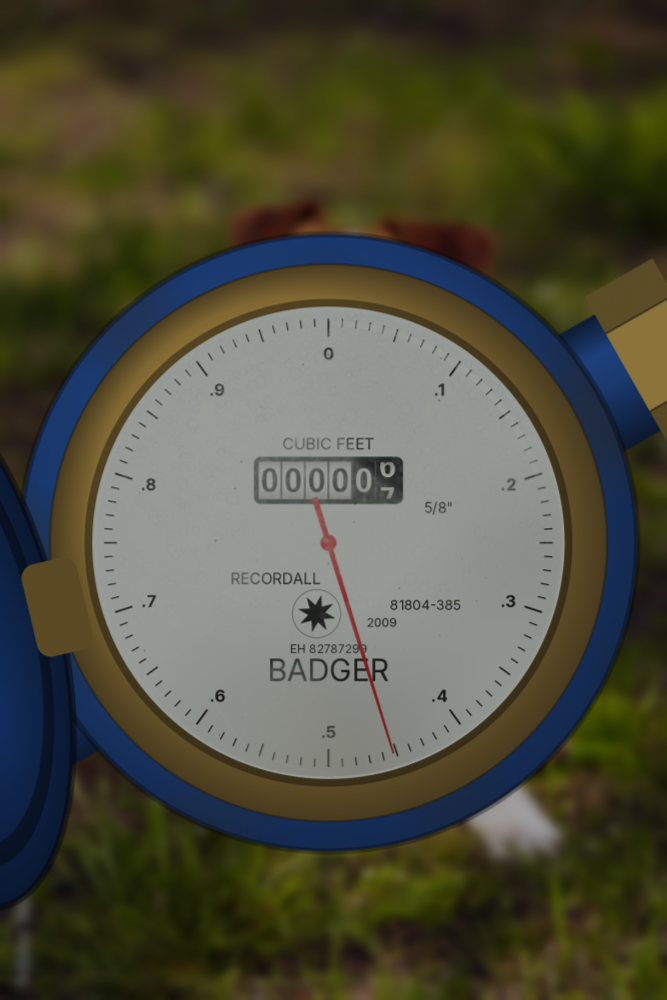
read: 6.45 ft³
